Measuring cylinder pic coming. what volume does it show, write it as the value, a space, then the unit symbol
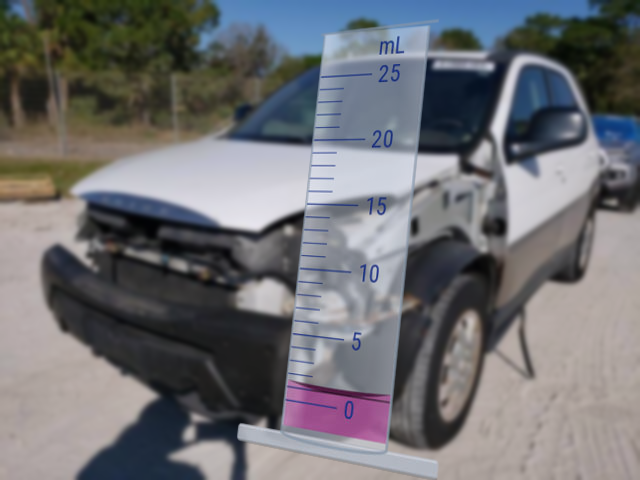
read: 1 mL
